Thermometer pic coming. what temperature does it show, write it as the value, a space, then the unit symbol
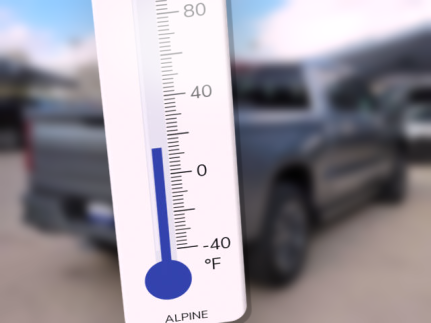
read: 14 °F
